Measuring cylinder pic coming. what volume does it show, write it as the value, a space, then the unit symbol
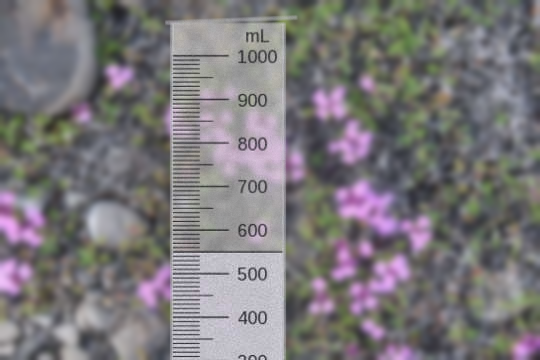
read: 550 mL
